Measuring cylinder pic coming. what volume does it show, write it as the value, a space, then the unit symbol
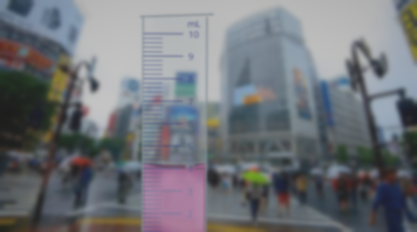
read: 4 mL
